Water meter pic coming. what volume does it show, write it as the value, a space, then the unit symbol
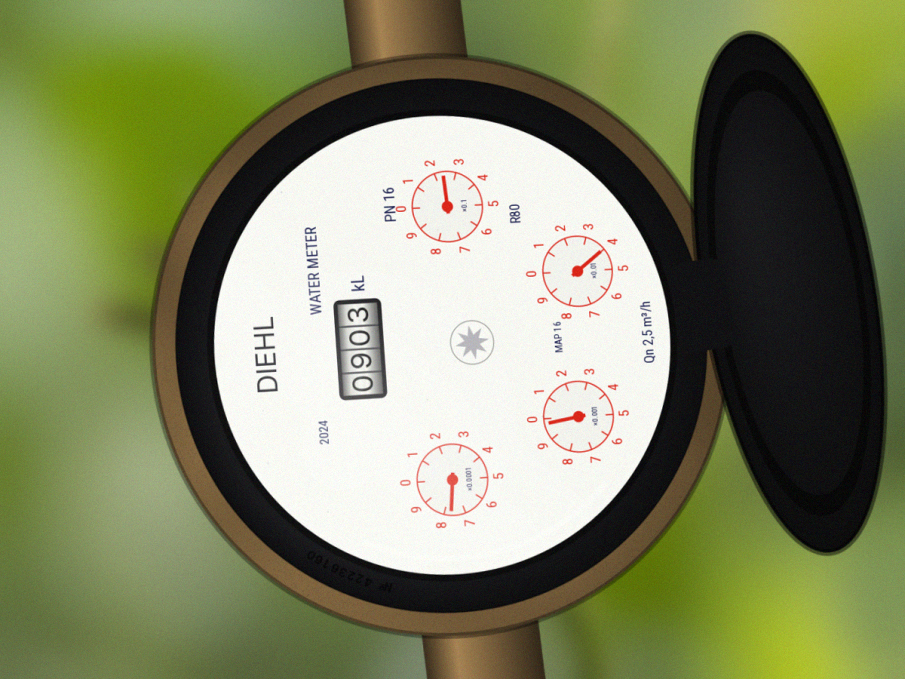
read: 903.2397 kL
